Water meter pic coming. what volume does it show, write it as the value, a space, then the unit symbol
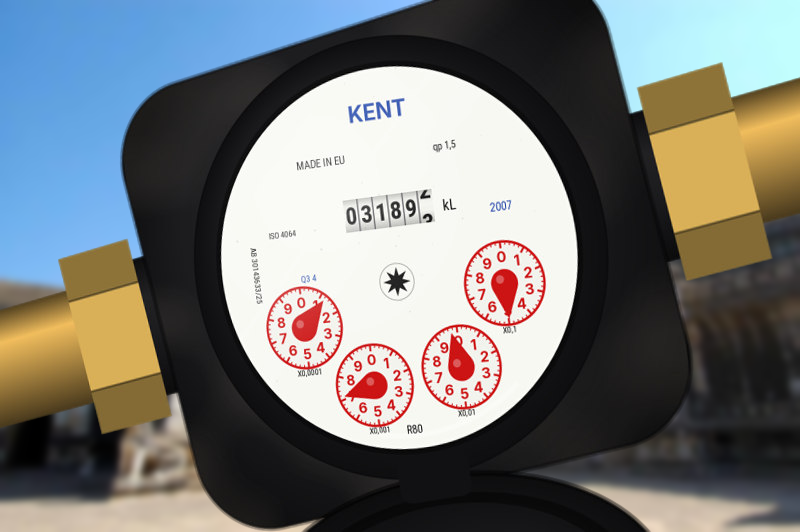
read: 31892.4971 kL
